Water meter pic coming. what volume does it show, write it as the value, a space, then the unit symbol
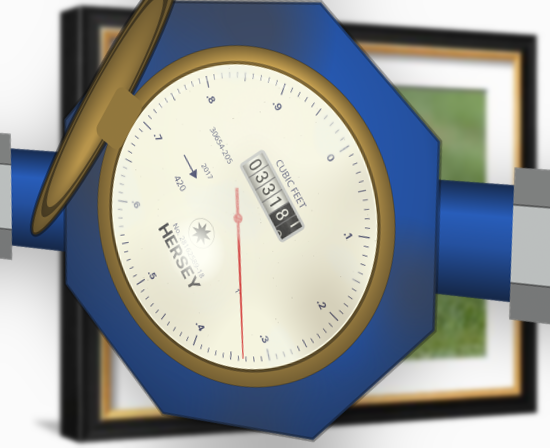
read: 33181.33 ft³
